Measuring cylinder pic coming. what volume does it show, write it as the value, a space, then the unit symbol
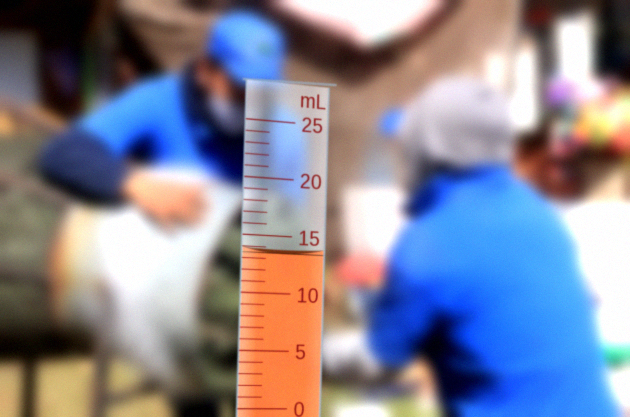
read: 13.5 mL
